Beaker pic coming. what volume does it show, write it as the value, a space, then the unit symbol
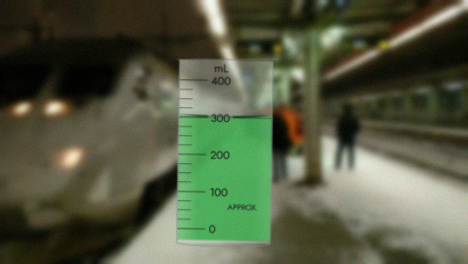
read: 300 mL
